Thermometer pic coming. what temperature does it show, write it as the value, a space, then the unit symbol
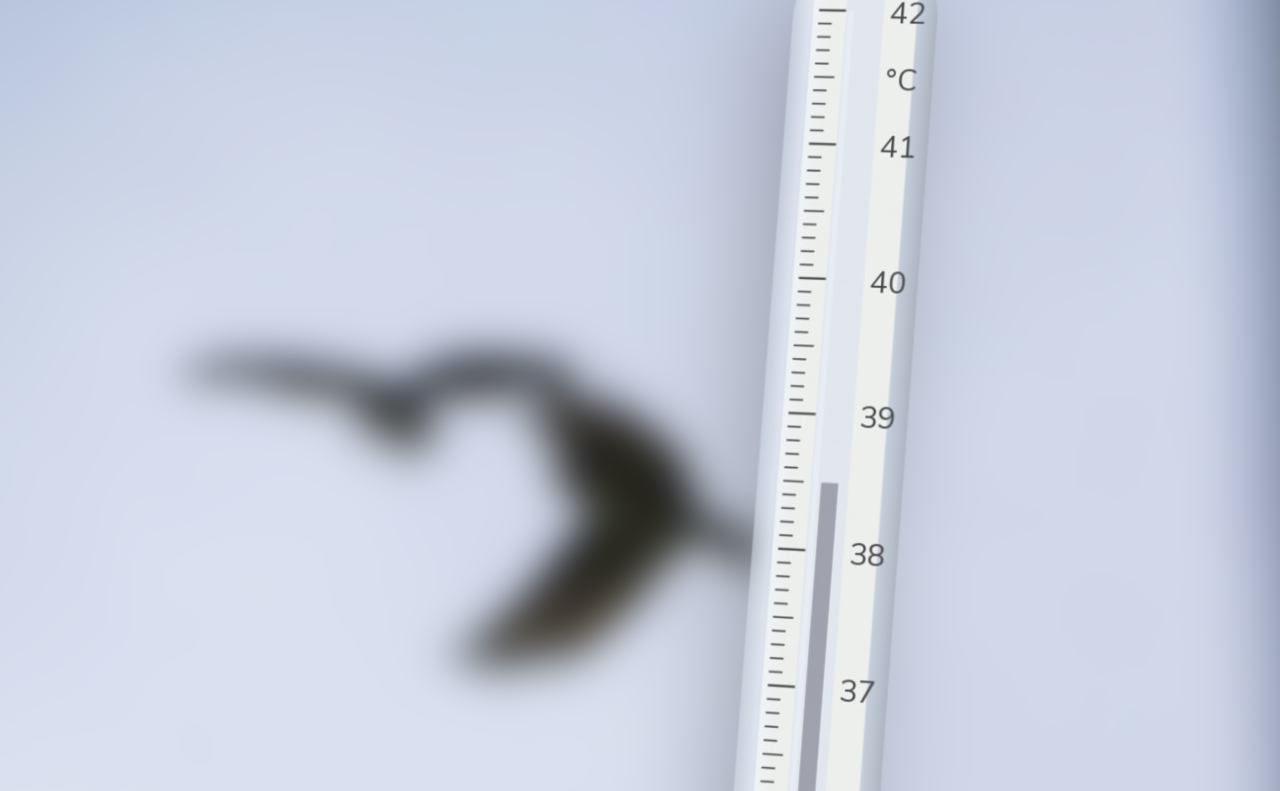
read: 38.5 °C
